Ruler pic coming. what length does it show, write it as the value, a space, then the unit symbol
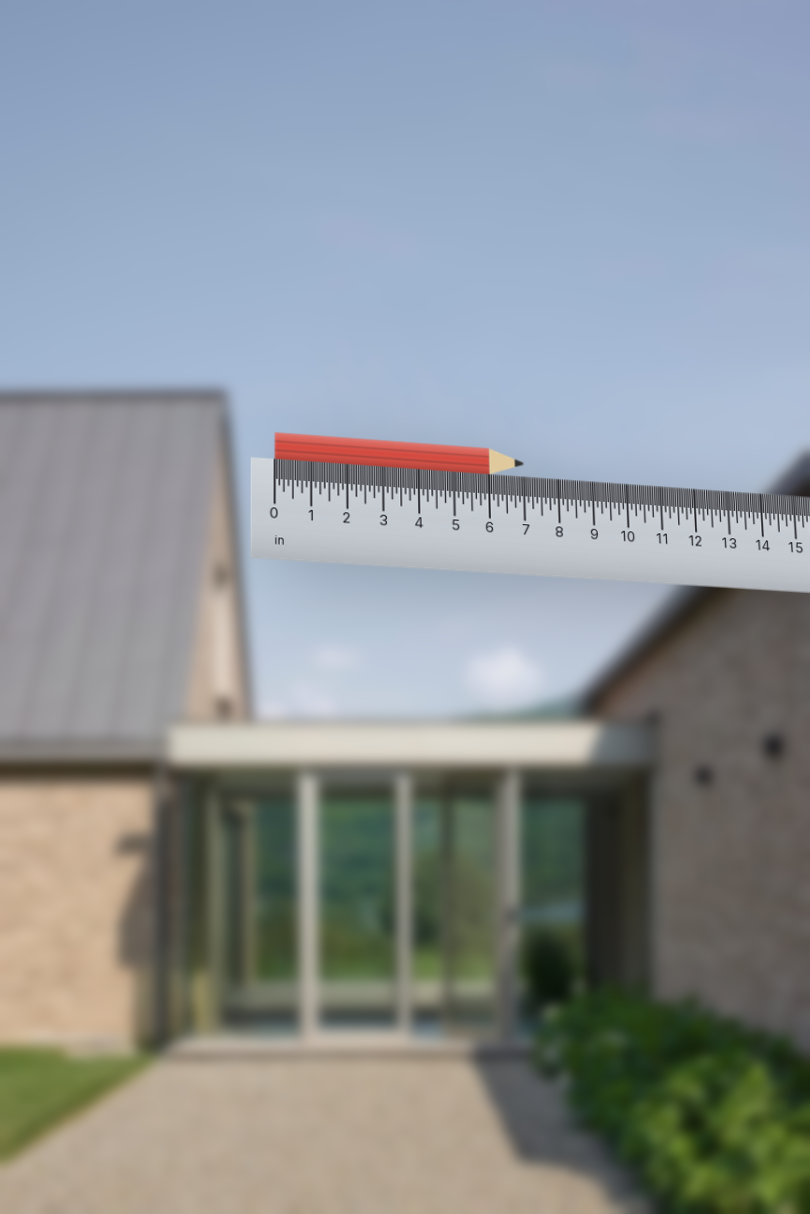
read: 7 in
